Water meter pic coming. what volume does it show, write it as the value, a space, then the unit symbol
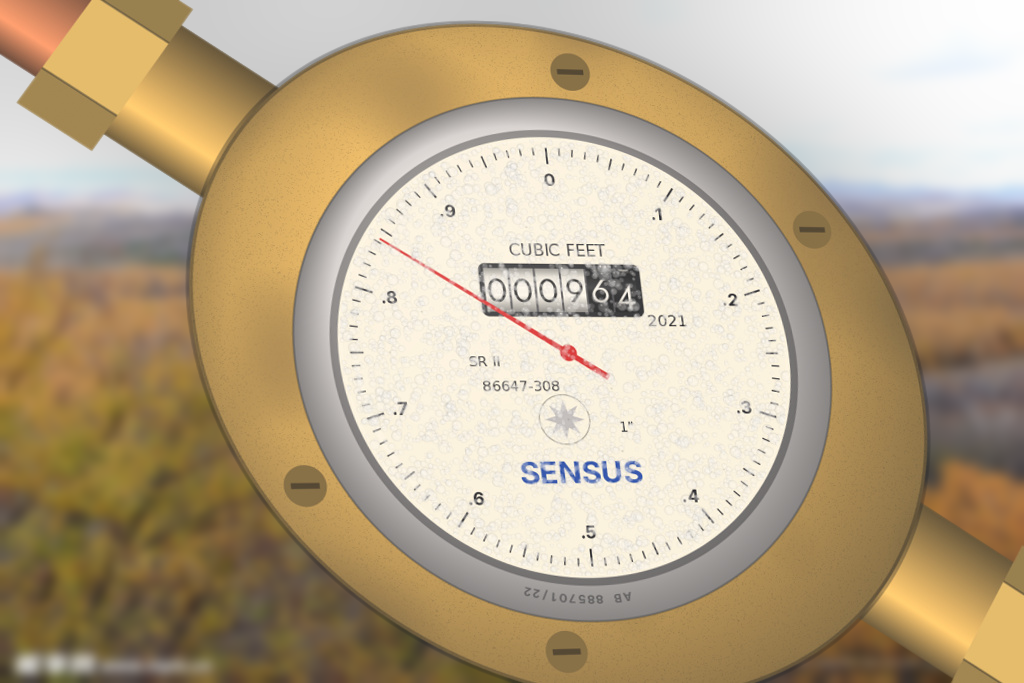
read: 963.84 ft³
